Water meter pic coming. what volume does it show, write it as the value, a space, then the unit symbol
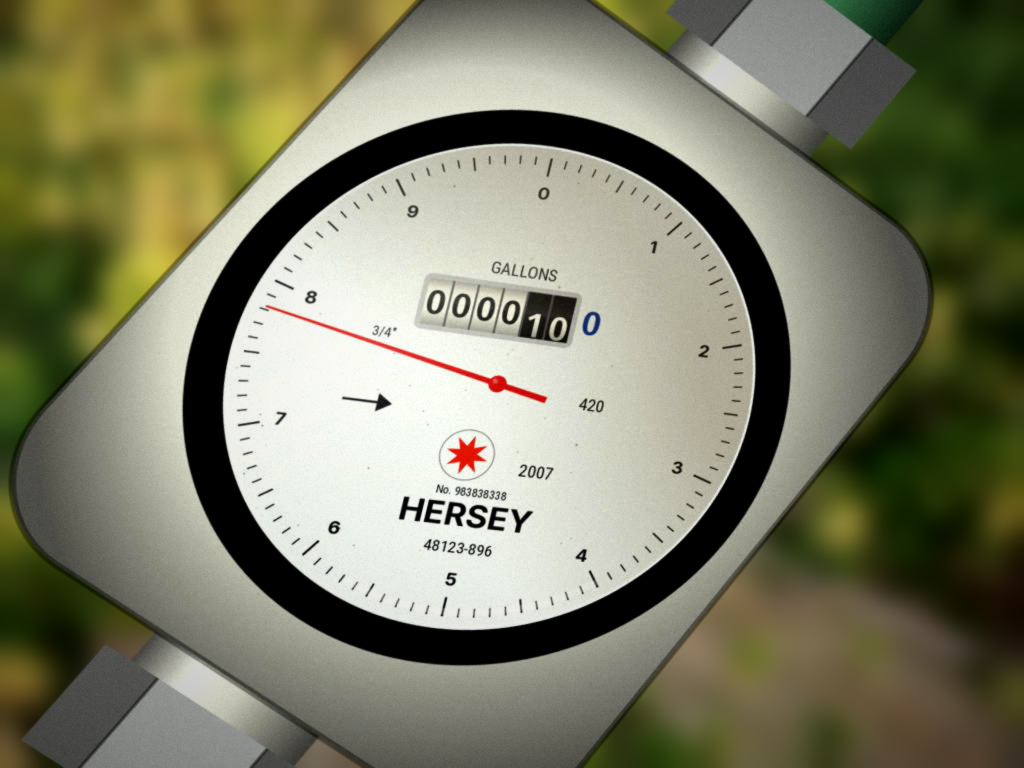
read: 97.8 gal
